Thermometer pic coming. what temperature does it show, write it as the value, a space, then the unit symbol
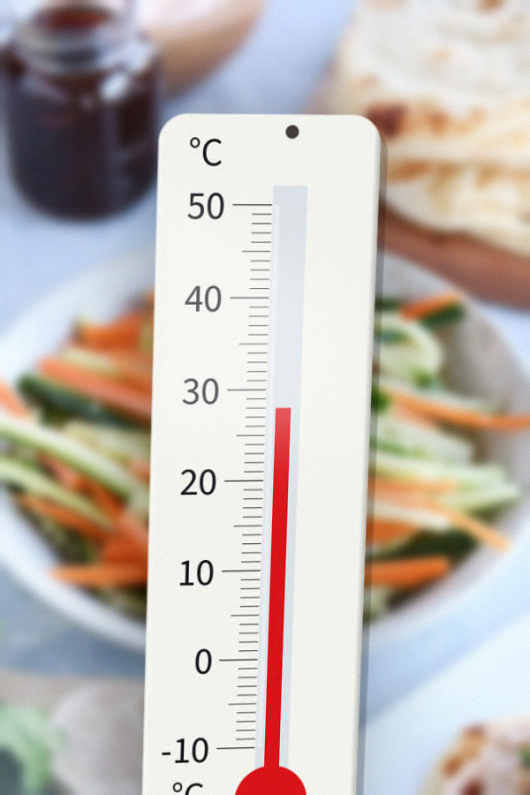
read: 28 °C
